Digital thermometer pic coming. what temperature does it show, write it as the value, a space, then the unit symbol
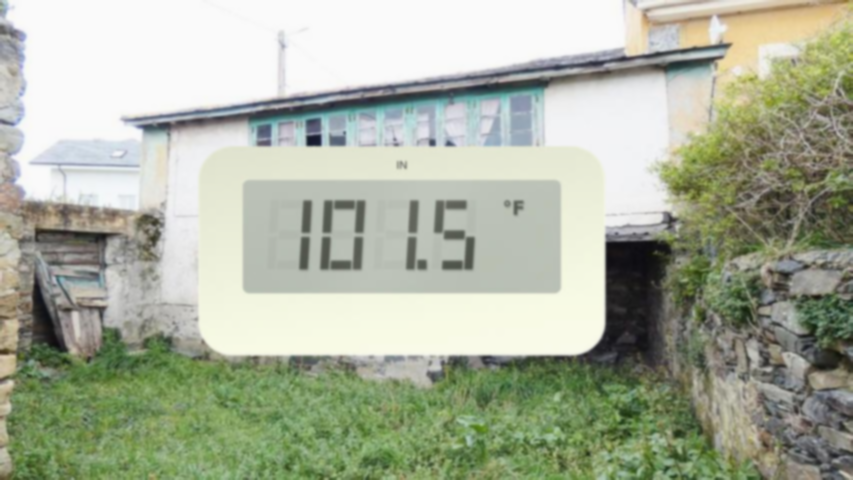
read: 101.5 °F
